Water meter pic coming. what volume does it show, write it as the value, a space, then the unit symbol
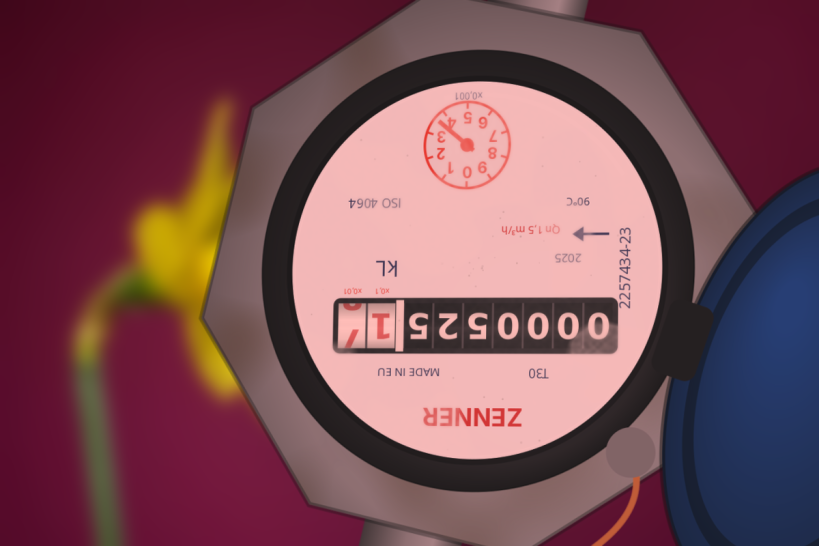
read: 525.173 kL
